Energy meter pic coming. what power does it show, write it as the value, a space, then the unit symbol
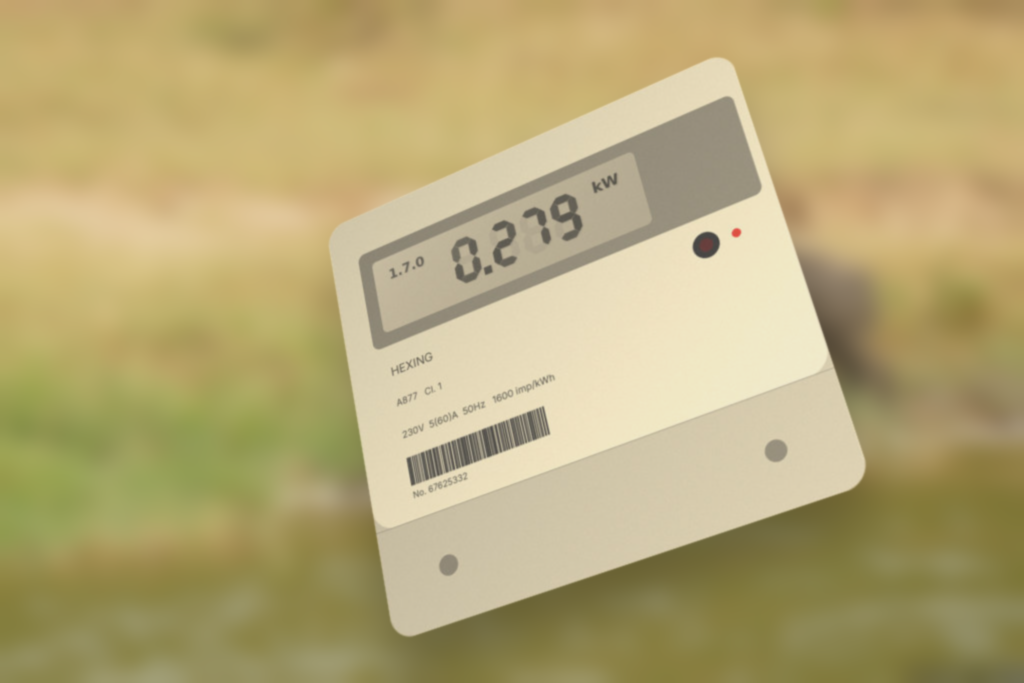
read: 0.279 kW
